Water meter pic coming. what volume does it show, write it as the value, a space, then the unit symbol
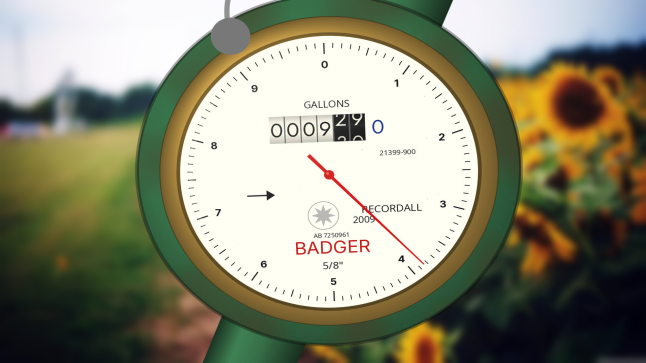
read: 9293.8 gal
